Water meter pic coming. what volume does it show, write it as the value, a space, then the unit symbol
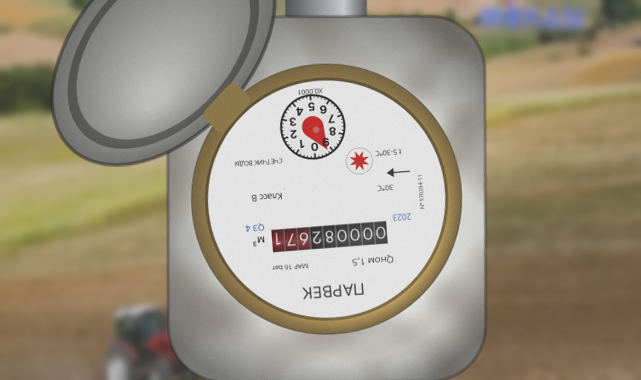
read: 82.6709 m³
